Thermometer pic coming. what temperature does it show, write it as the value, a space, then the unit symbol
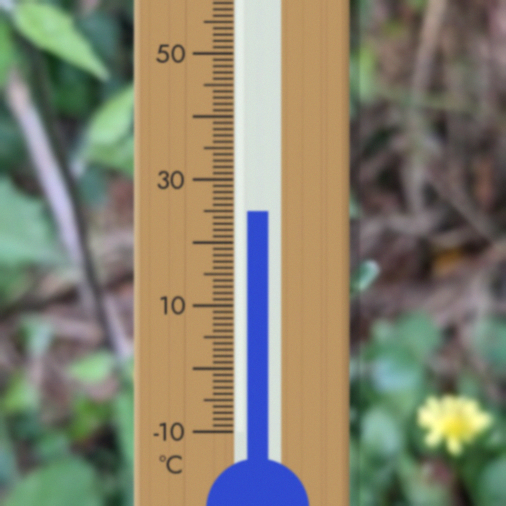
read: 25 °C
